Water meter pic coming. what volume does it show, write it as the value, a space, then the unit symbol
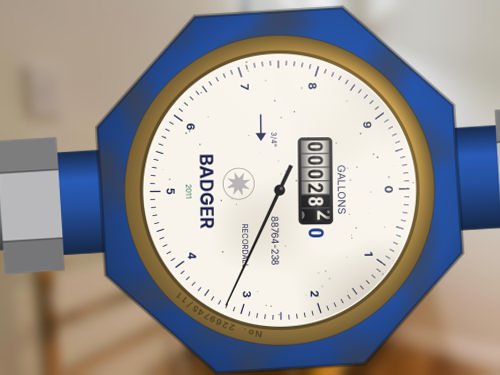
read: 2823.2 gal
